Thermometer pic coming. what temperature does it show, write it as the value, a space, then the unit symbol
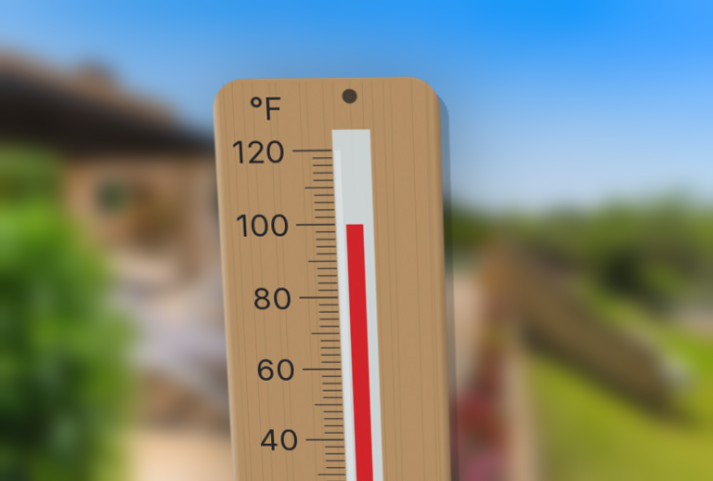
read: 100 °F
